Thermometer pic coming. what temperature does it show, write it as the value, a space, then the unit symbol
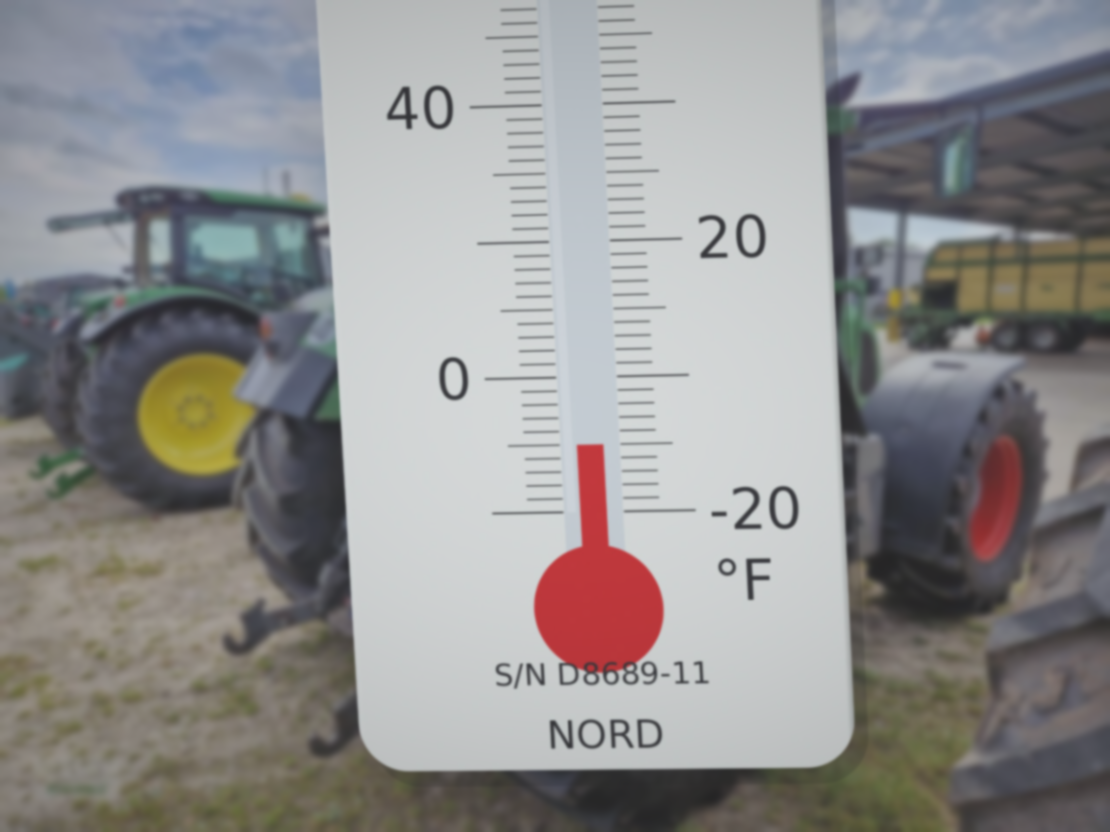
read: -10 °F
